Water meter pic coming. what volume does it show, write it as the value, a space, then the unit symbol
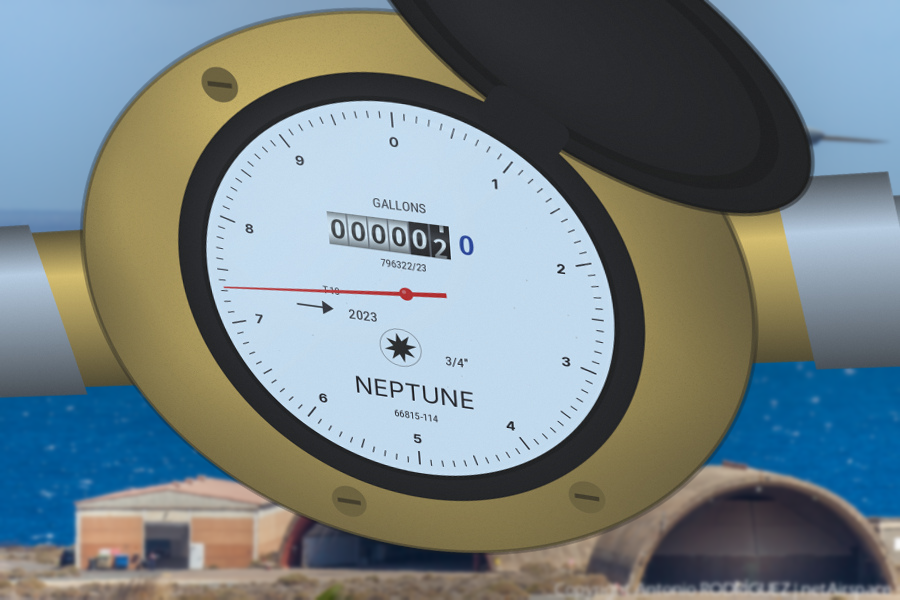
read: 17.3 gal
